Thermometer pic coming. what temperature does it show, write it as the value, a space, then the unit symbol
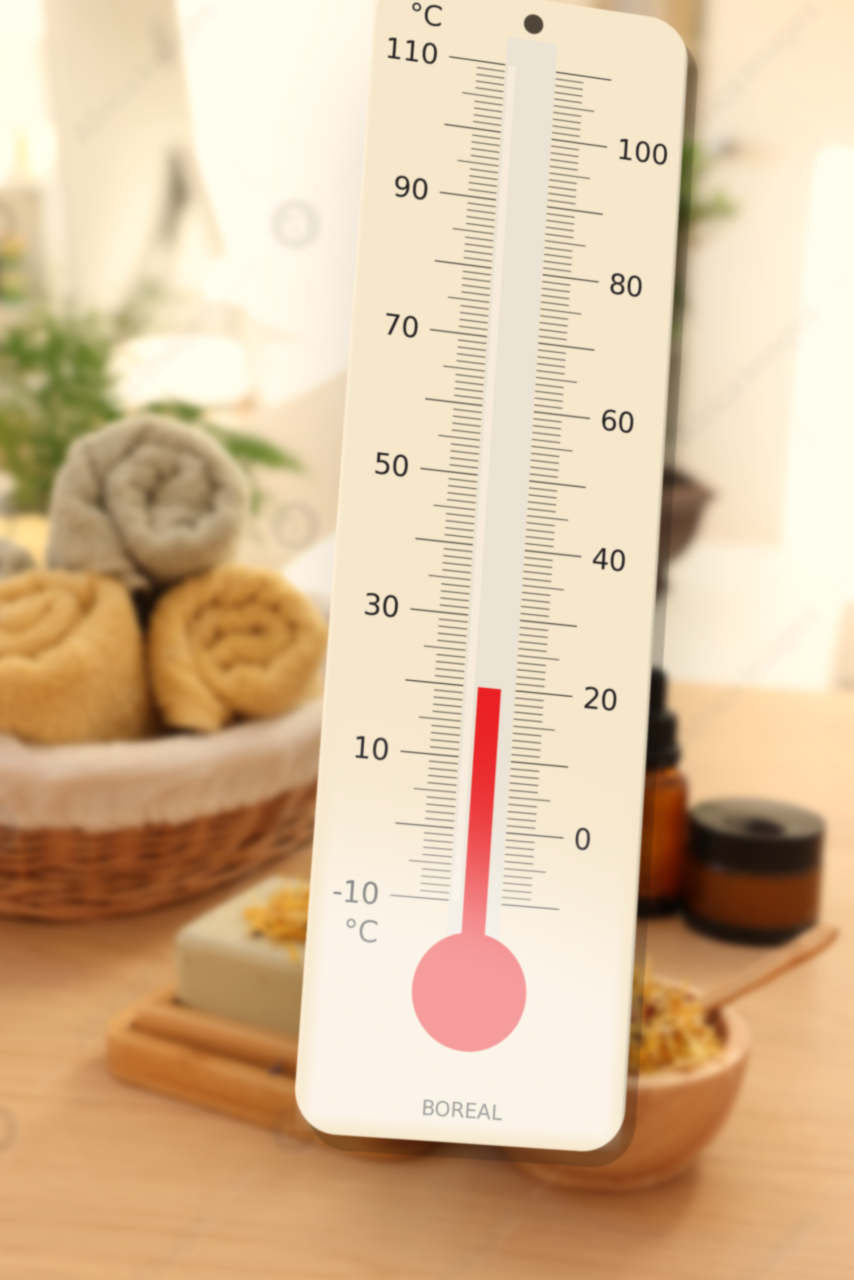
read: 20 °C
